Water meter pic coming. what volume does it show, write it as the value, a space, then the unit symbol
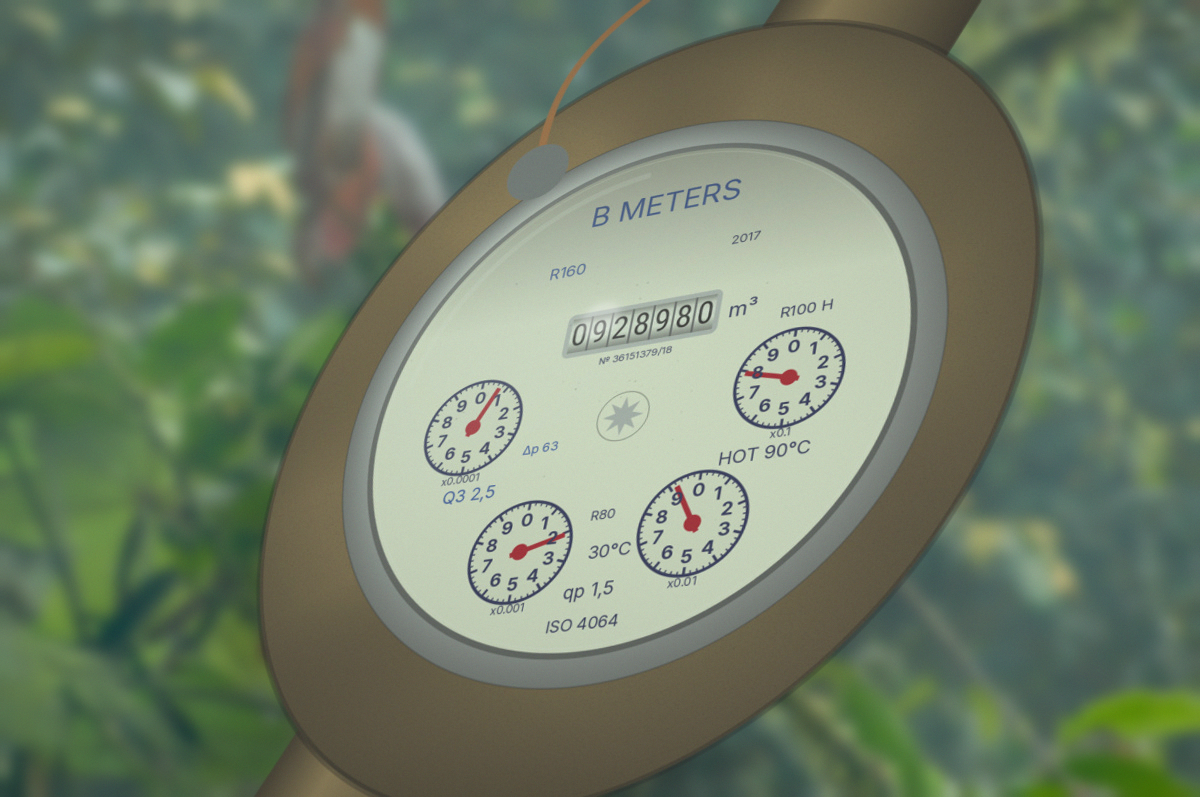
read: 928980.7920 m³
